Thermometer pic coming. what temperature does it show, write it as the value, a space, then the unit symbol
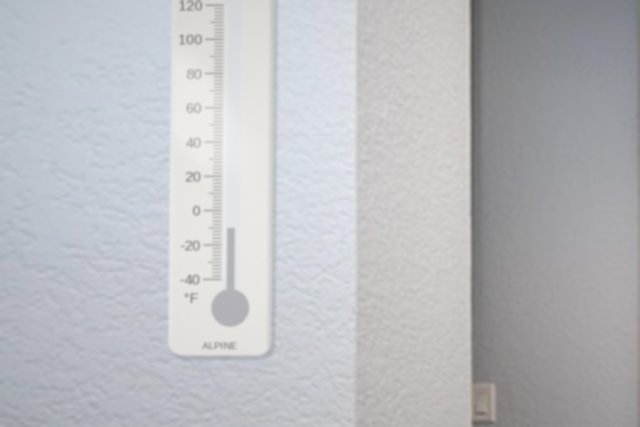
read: -10 °F
